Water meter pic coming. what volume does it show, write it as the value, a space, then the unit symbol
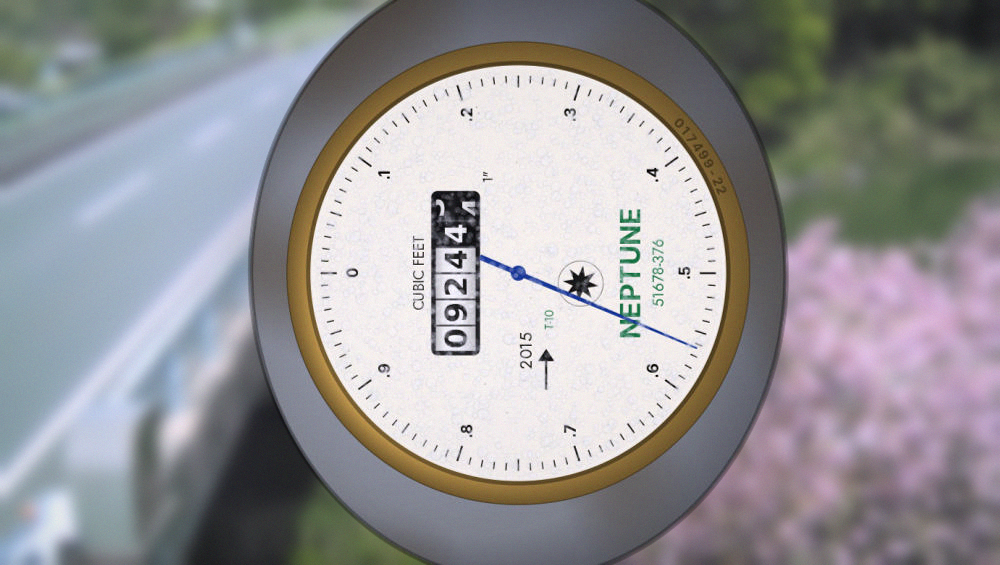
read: 92443.56 ft³
